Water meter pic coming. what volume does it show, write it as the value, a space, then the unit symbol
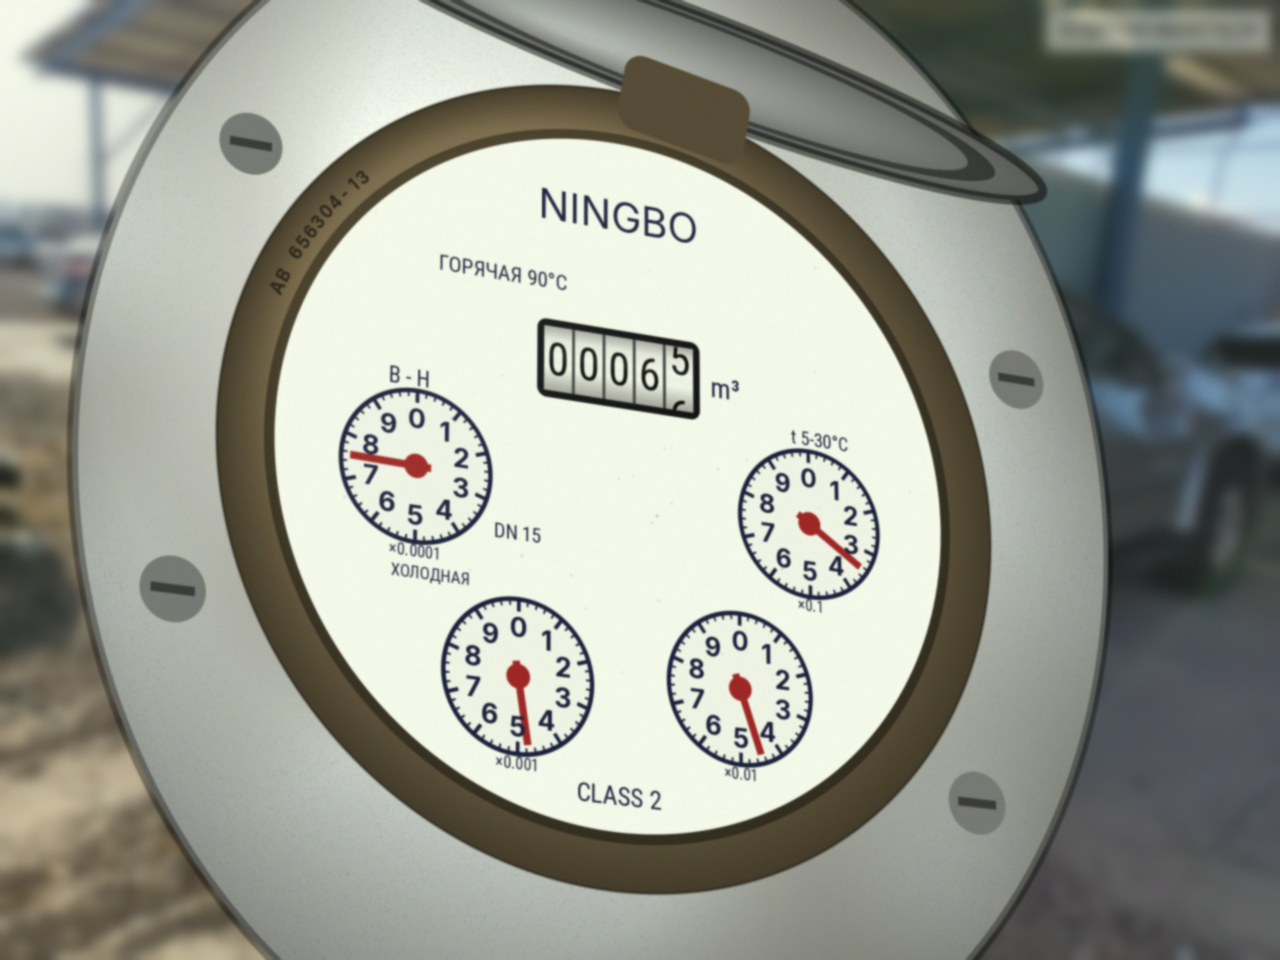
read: 65.3447 m³
